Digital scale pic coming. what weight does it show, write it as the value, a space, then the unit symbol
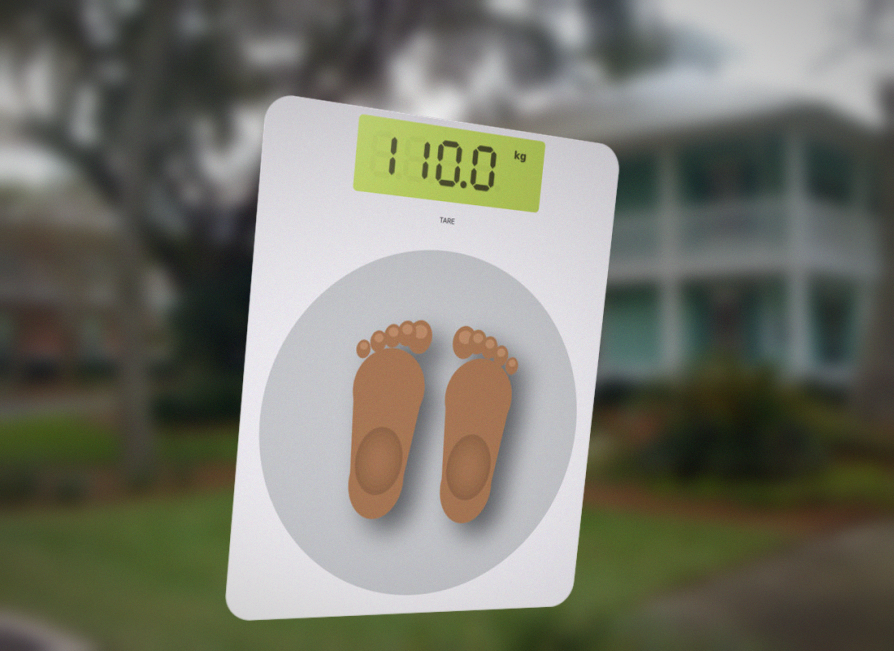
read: 110.0 kg
